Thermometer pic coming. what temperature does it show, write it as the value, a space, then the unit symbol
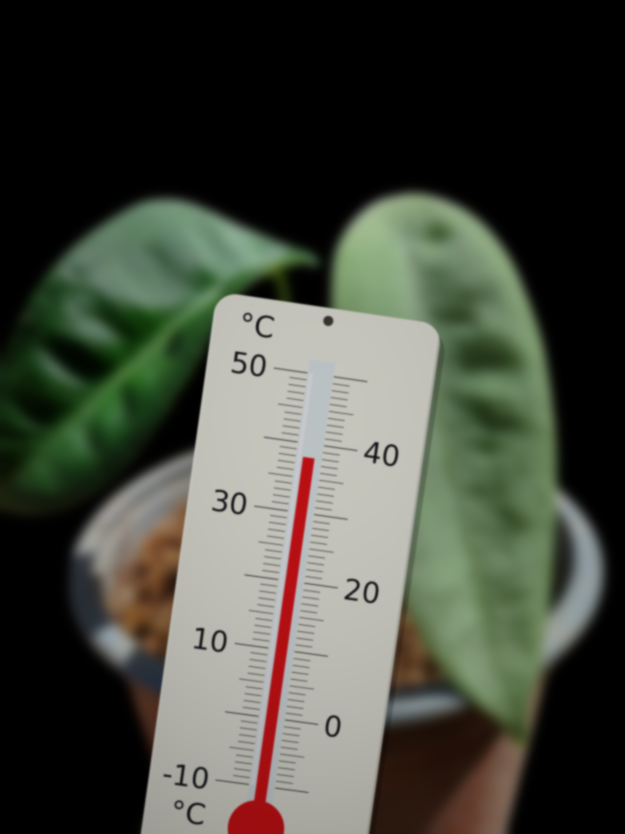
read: 38 °C
